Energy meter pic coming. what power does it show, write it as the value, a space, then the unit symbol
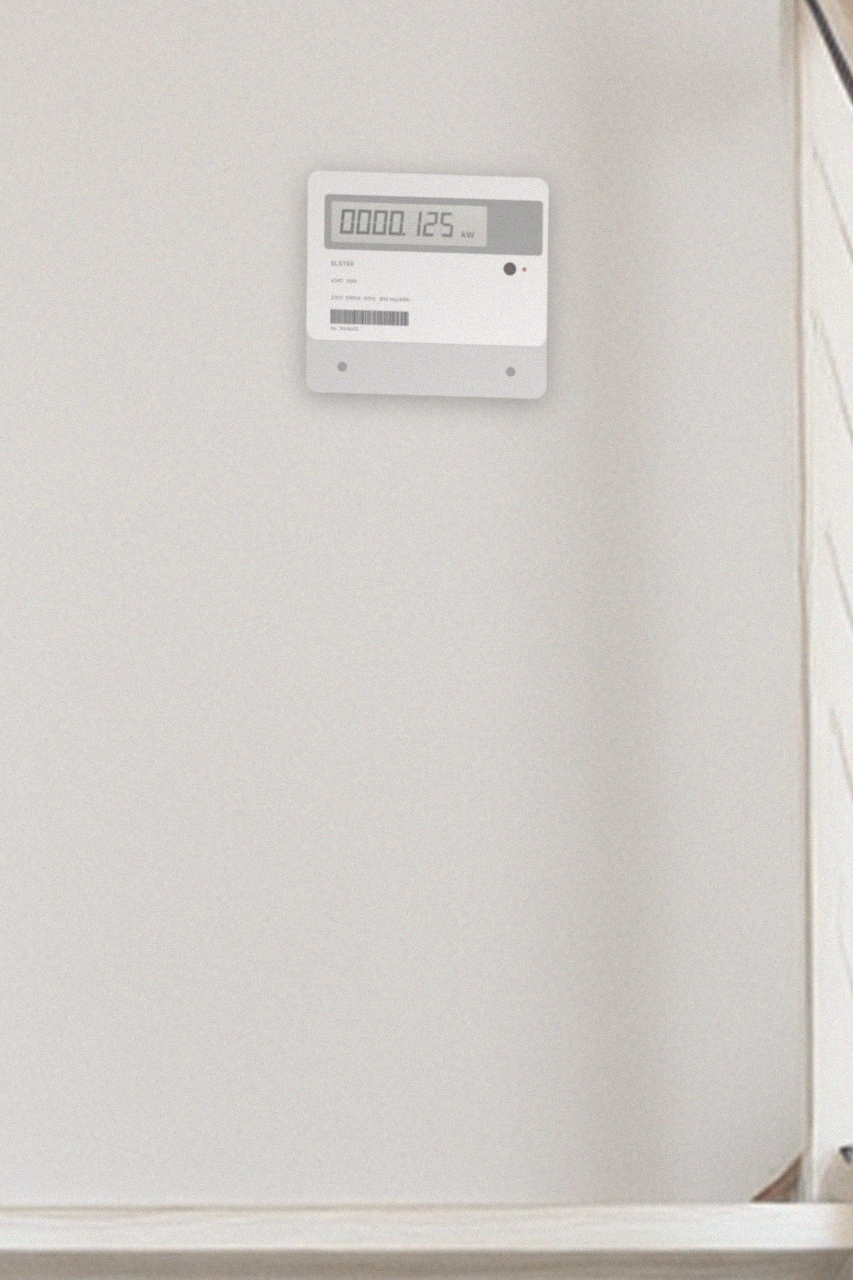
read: 0.125 kW
